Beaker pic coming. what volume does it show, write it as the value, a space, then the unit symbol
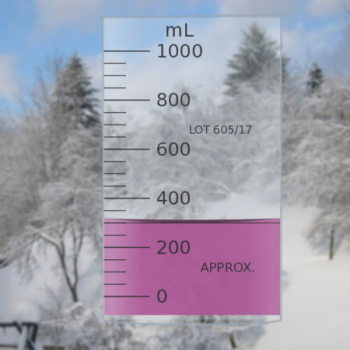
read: 300 mL
